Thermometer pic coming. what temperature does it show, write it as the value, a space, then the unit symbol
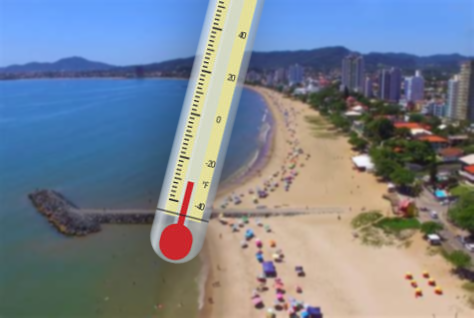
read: -30 °F
